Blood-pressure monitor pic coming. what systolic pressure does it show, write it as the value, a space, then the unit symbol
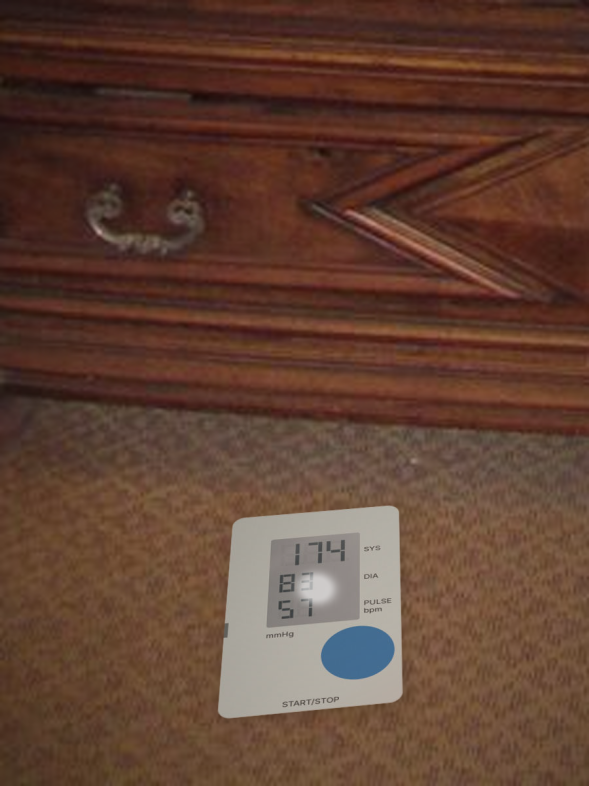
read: 174 mmHg
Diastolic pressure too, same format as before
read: 83 mmHg
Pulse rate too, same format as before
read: 57 bpm
